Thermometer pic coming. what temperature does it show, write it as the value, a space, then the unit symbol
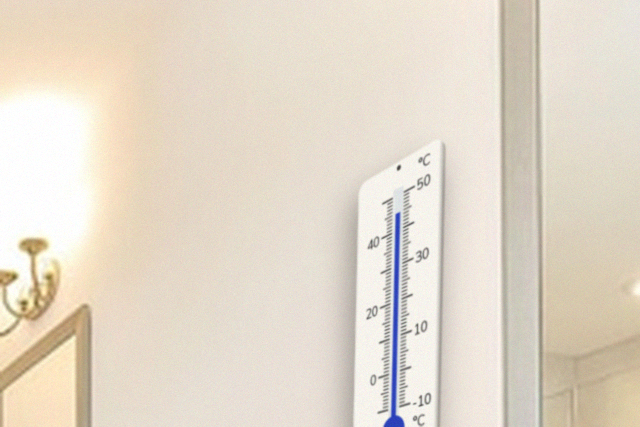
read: 45 °C
